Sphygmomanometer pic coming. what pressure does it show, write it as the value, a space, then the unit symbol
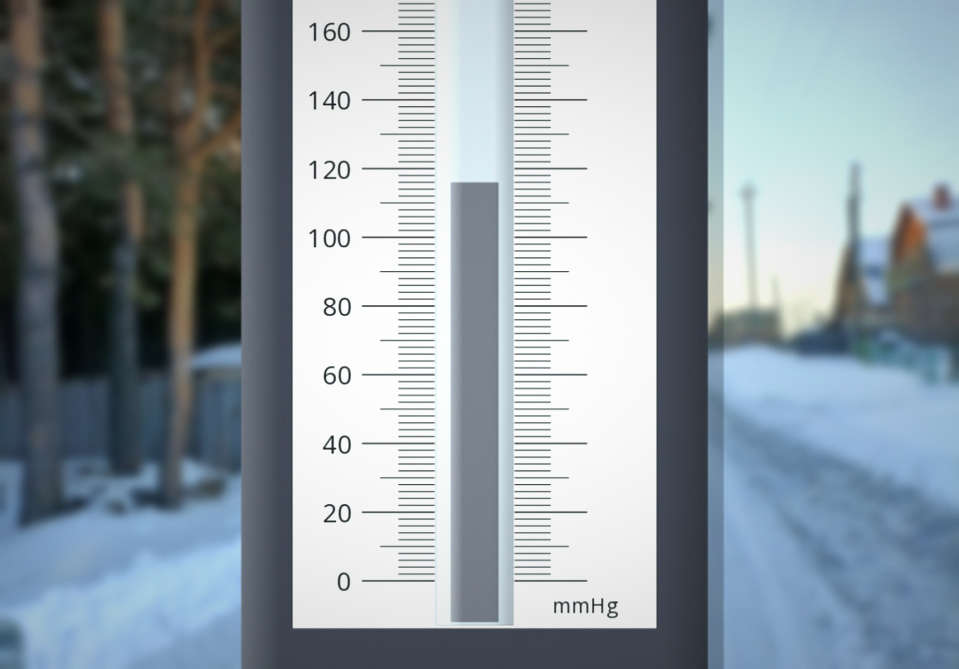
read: 116 mmHg
